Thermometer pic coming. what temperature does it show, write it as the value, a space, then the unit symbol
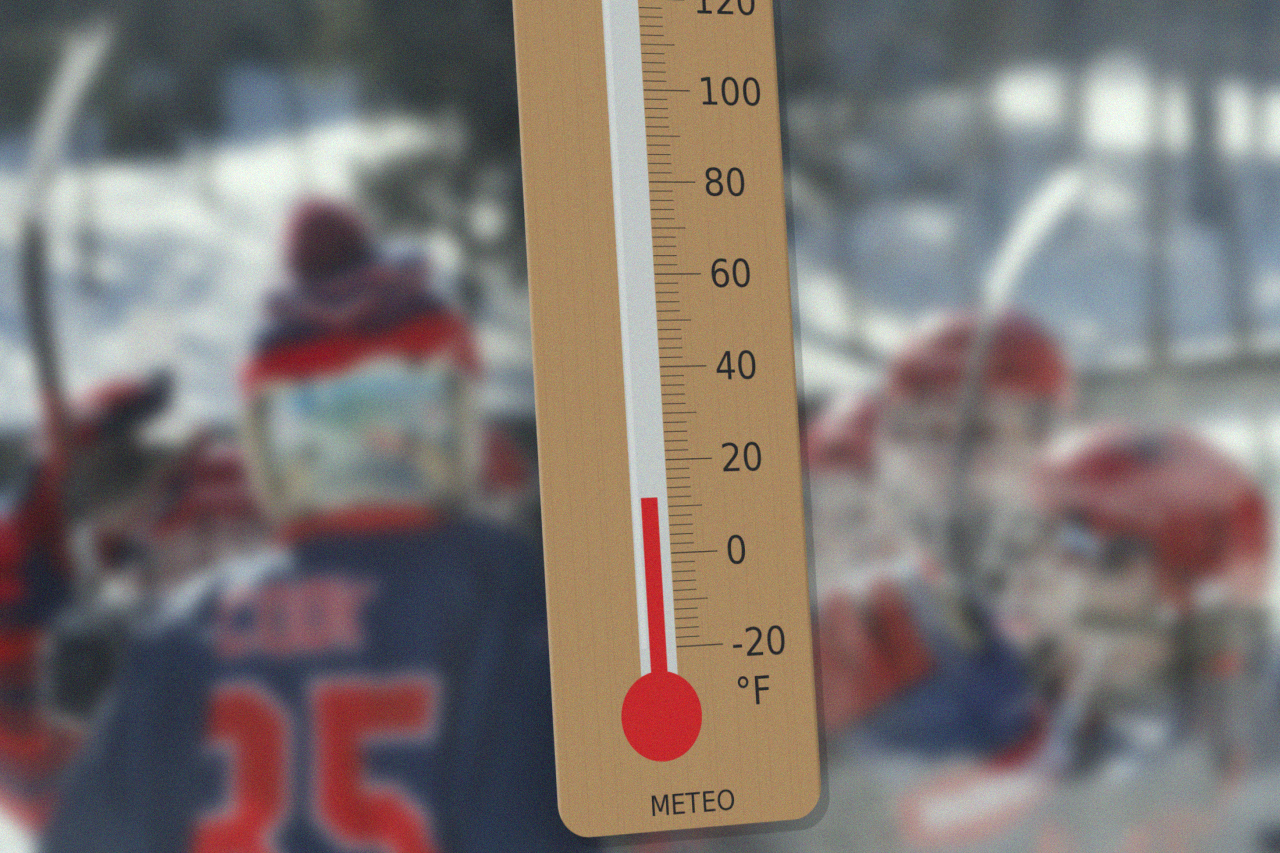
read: 12 °F
